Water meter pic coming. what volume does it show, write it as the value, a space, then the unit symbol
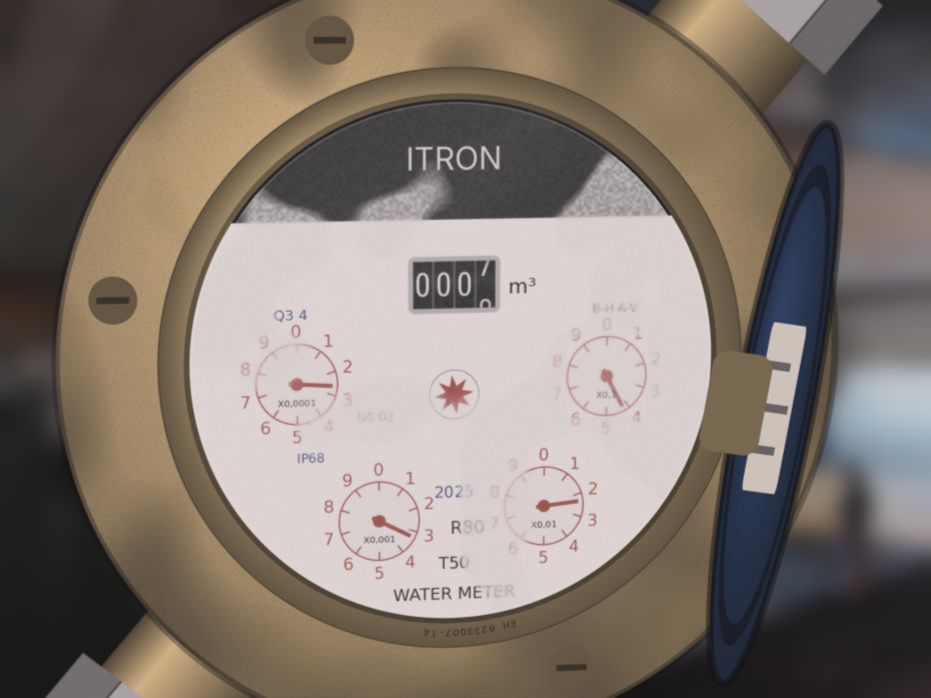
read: 7.4232 m³
